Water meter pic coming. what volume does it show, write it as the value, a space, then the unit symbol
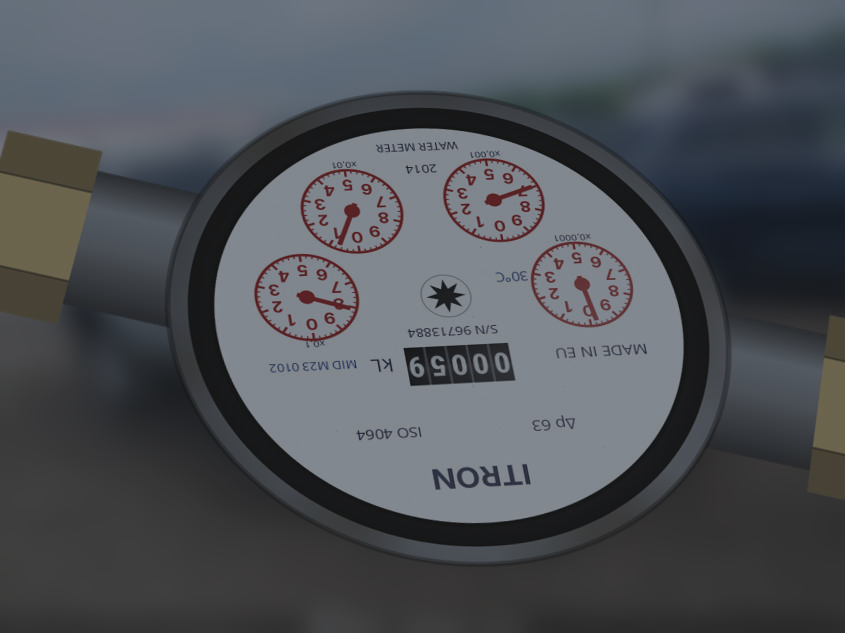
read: 59.8069 kL
